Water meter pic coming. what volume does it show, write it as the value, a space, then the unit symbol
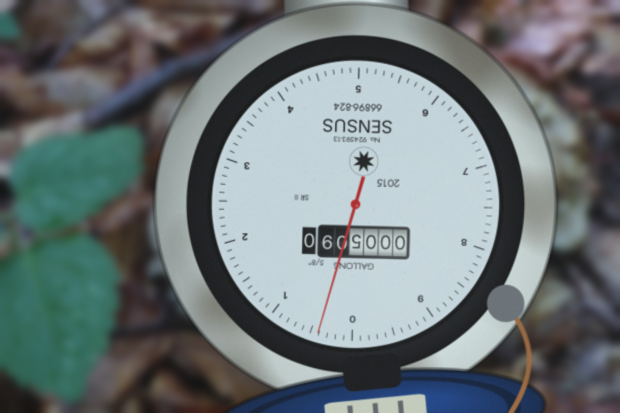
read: 5090.4 gal
